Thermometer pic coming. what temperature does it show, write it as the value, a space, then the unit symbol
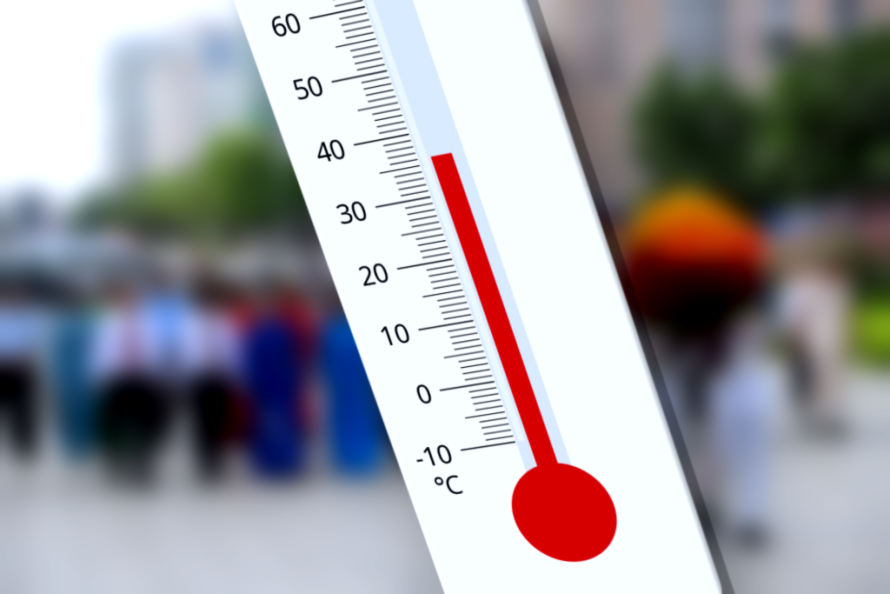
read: 36 °C
